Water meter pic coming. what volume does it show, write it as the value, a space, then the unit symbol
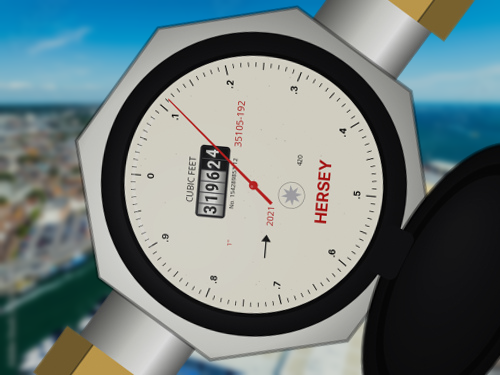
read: 319624.11 ft³
